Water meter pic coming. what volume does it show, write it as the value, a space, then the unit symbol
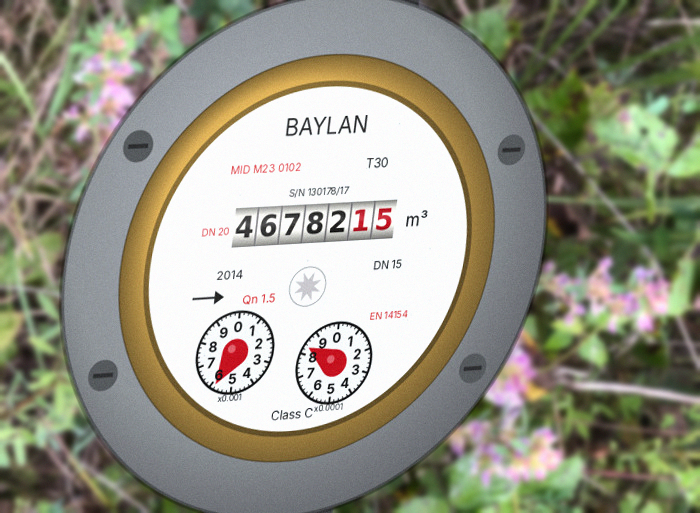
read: 46782.1558 m³
